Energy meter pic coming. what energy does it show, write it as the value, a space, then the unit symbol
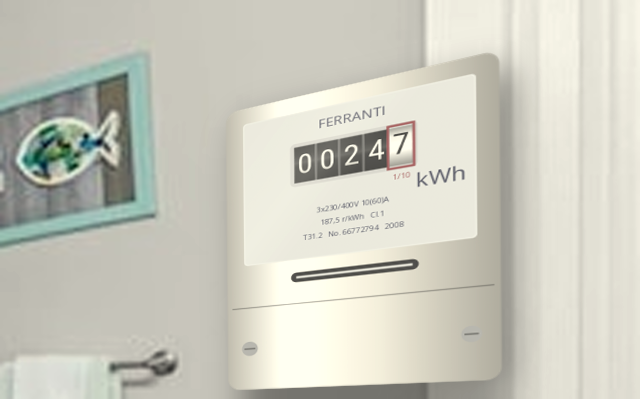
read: 24.7 kWh
